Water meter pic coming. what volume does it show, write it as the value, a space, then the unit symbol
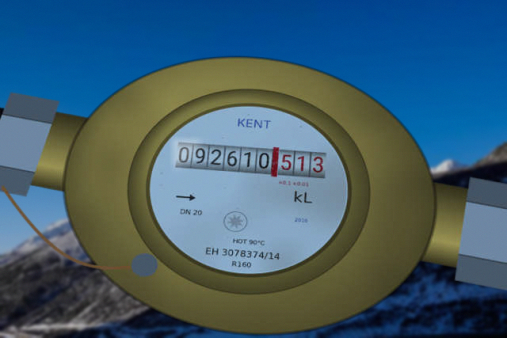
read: 92610.513 kL
